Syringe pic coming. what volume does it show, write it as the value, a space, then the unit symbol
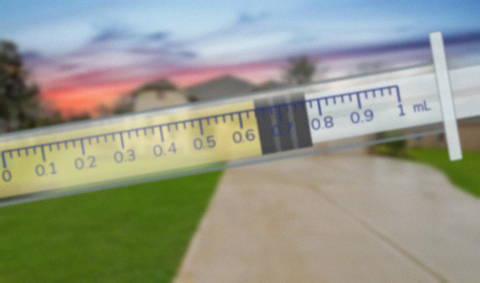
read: 0.64 mL
